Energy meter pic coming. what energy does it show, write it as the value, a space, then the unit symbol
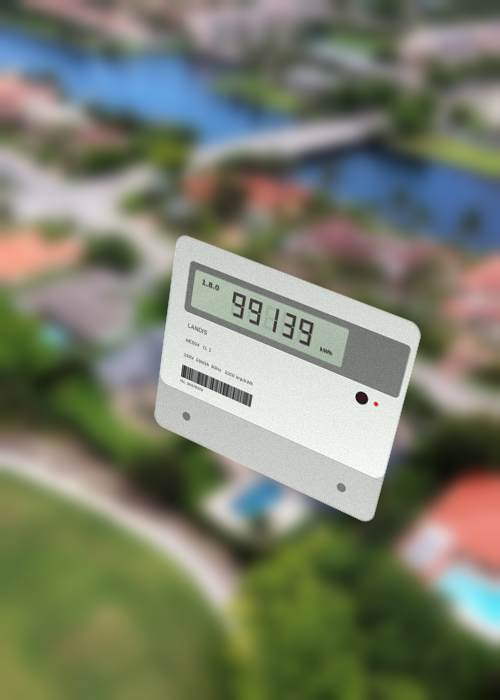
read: 99139 kWh
